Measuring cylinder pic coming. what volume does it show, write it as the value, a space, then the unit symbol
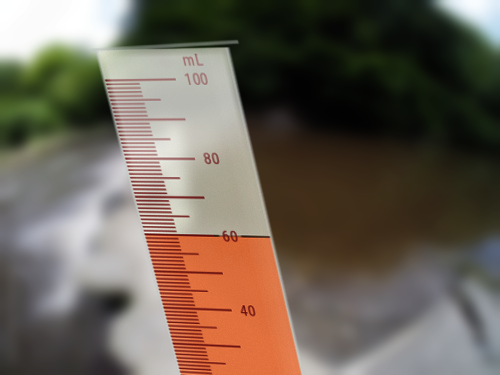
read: 60 mL
